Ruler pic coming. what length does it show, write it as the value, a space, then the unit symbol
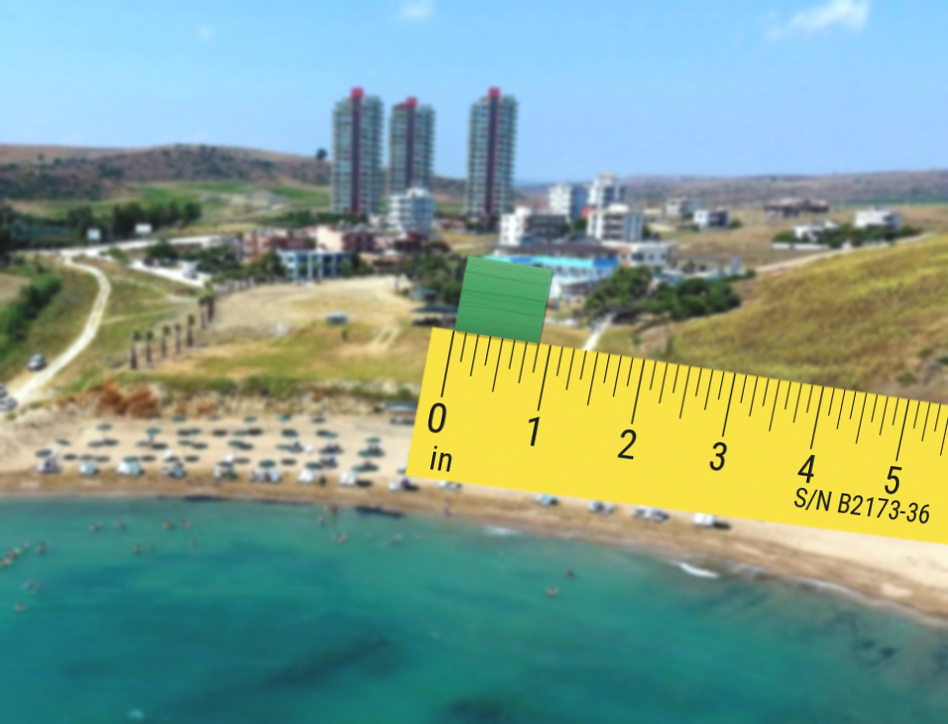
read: 0.875 in
